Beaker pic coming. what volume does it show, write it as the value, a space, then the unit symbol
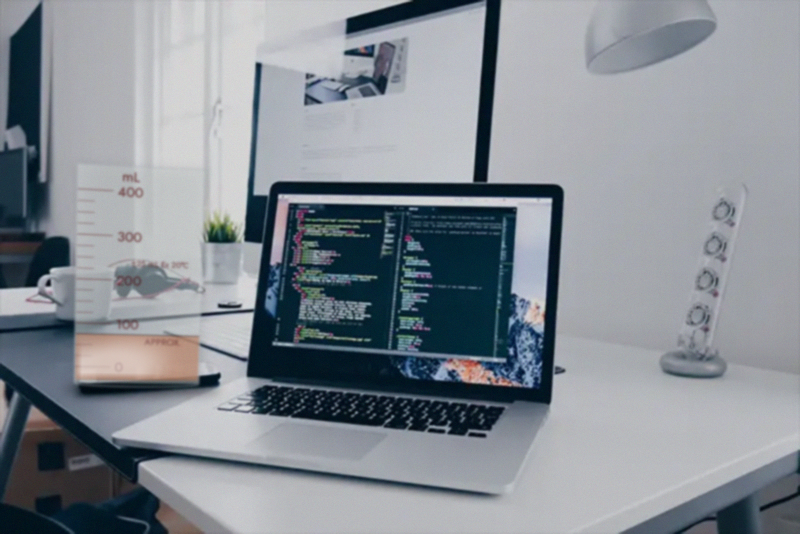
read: 75 mL
